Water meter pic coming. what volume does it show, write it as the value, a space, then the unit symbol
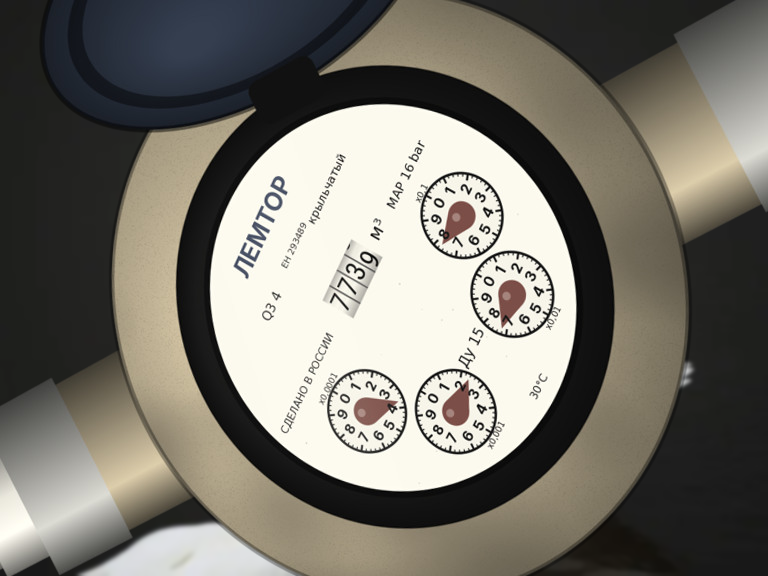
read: 7738.7723 m³
